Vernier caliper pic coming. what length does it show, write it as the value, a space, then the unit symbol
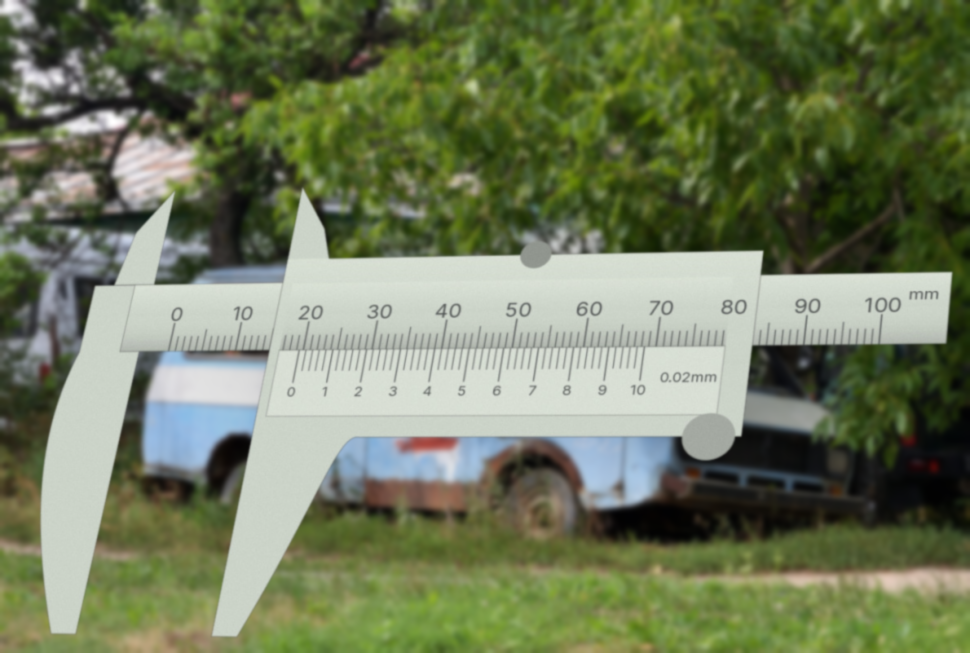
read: 19.4 mm
